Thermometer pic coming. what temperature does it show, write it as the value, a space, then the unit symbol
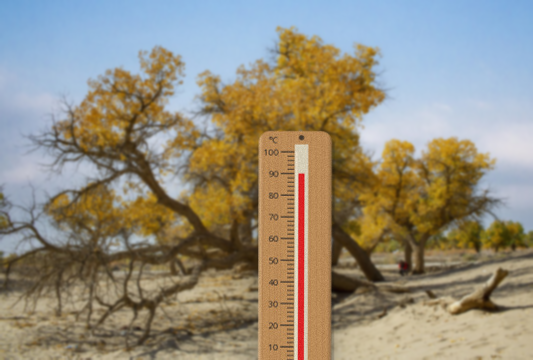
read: 90 °C
